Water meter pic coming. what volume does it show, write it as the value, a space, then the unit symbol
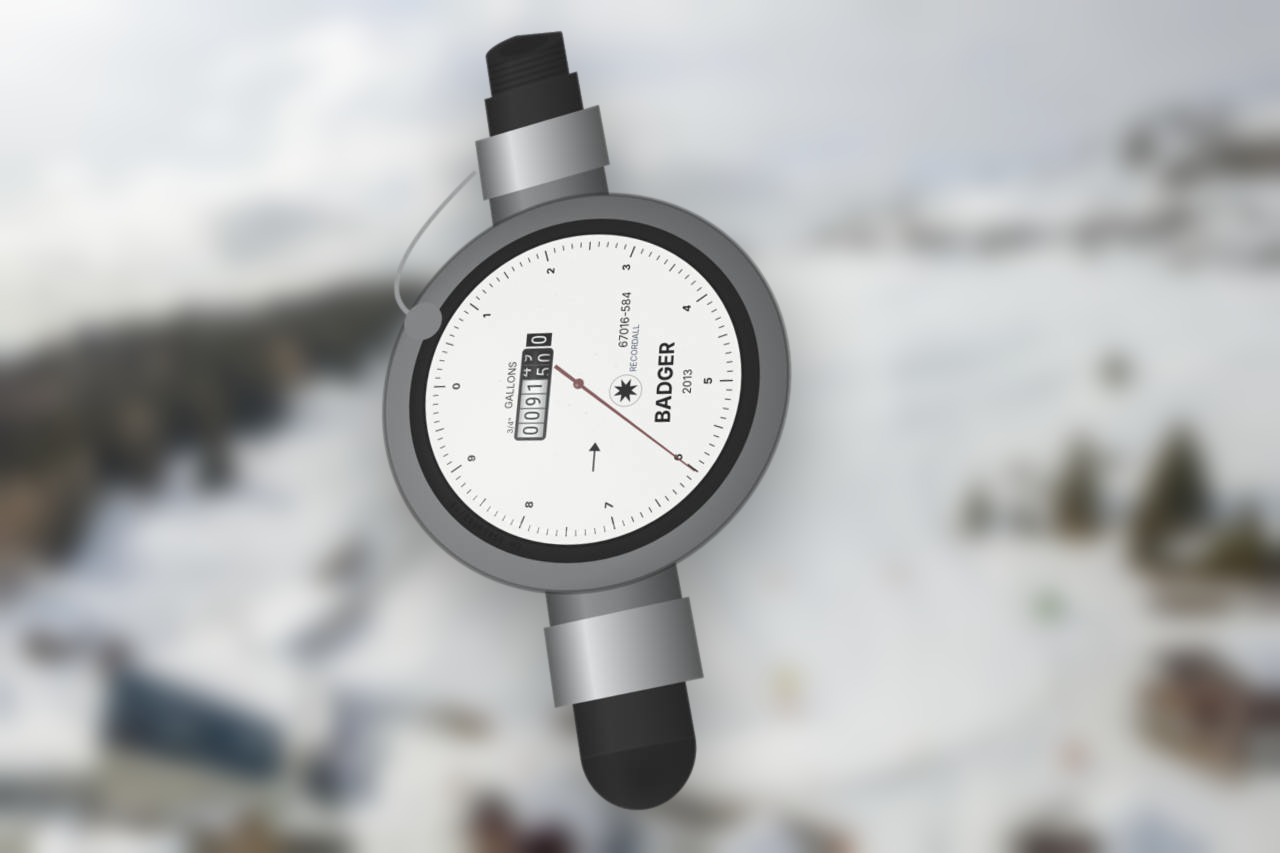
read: 91496.0 gal
